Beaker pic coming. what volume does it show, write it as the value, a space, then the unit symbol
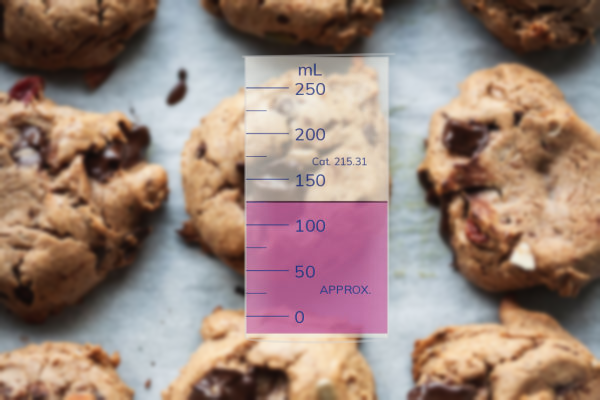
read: 125 mL
